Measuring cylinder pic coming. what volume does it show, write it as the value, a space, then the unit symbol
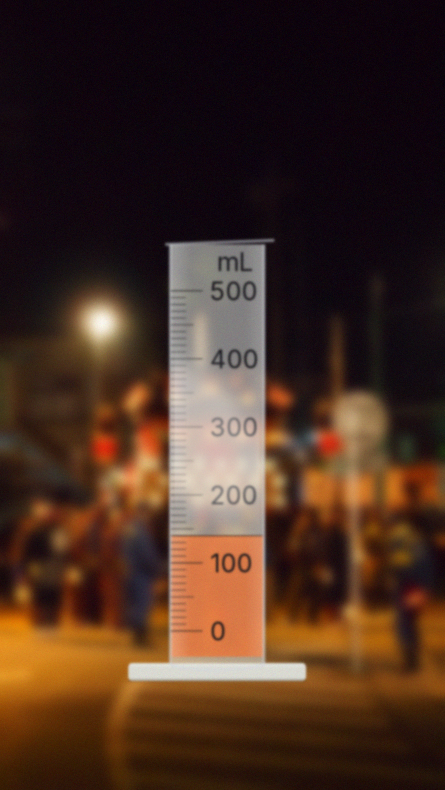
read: 140 mL
